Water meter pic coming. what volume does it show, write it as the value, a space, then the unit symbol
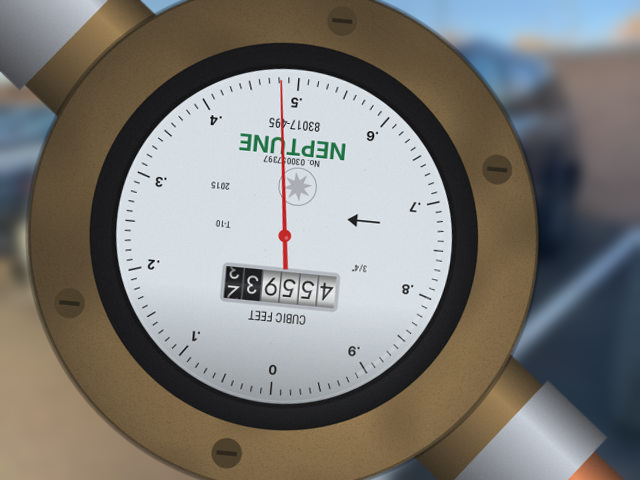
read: 455932.48 ft³
